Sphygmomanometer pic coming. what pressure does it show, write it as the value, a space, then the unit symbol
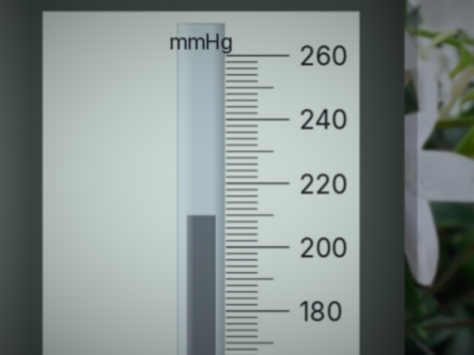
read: 210 mmHg
